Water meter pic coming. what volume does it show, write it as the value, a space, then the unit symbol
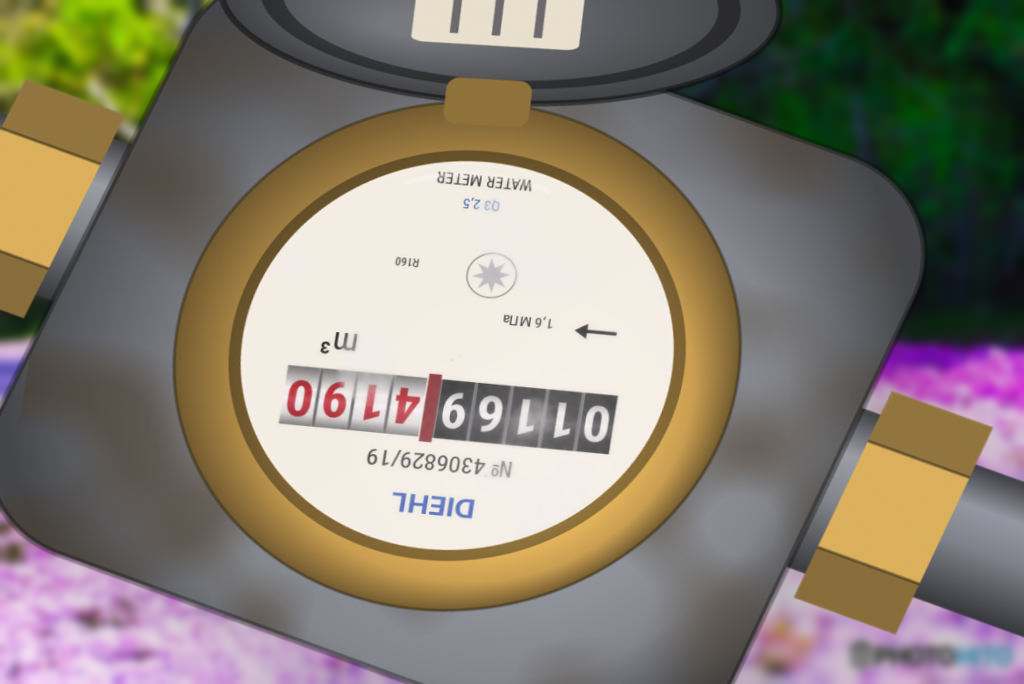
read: 1169.4190 m³
